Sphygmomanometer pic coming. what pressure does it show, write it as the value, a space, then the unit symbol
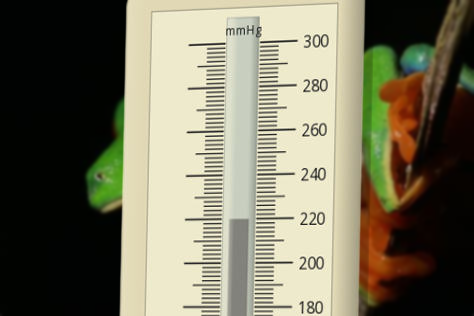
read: 220 mmHg
